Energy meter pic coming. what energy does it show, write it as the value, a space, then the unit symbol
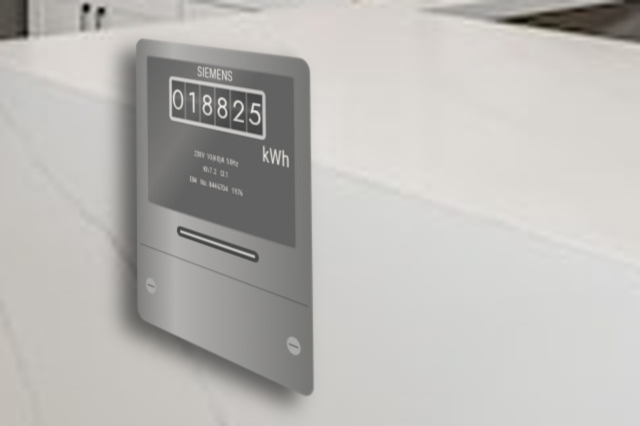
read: 18825 kWh
